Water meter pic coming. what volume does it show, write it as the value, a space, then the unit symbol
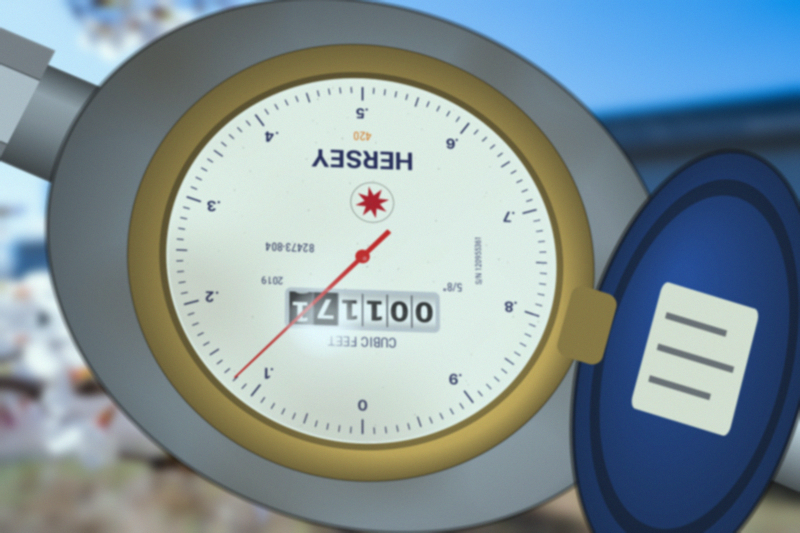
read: 1171.12 ft³
